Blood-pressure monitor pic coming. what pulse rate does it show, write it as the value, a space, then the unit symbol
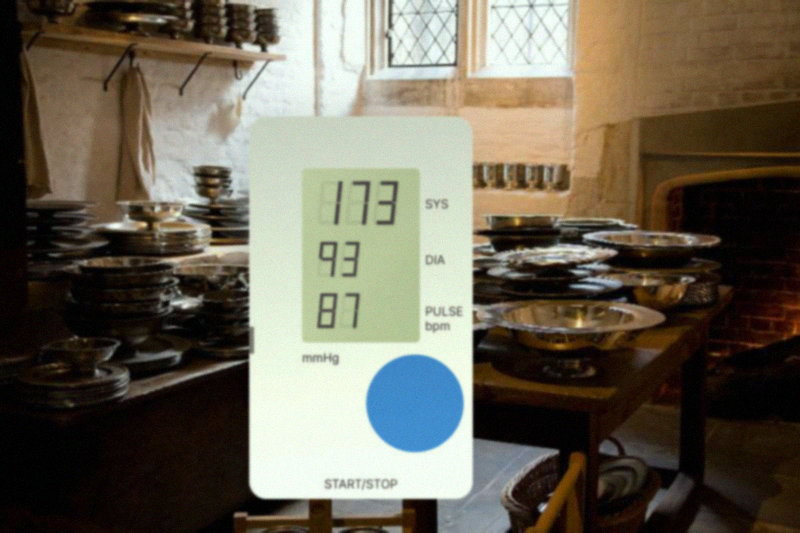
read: 87 bpm
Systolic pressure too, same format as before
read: 173 mmHg
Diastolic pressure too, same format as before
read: 93 mmHg
